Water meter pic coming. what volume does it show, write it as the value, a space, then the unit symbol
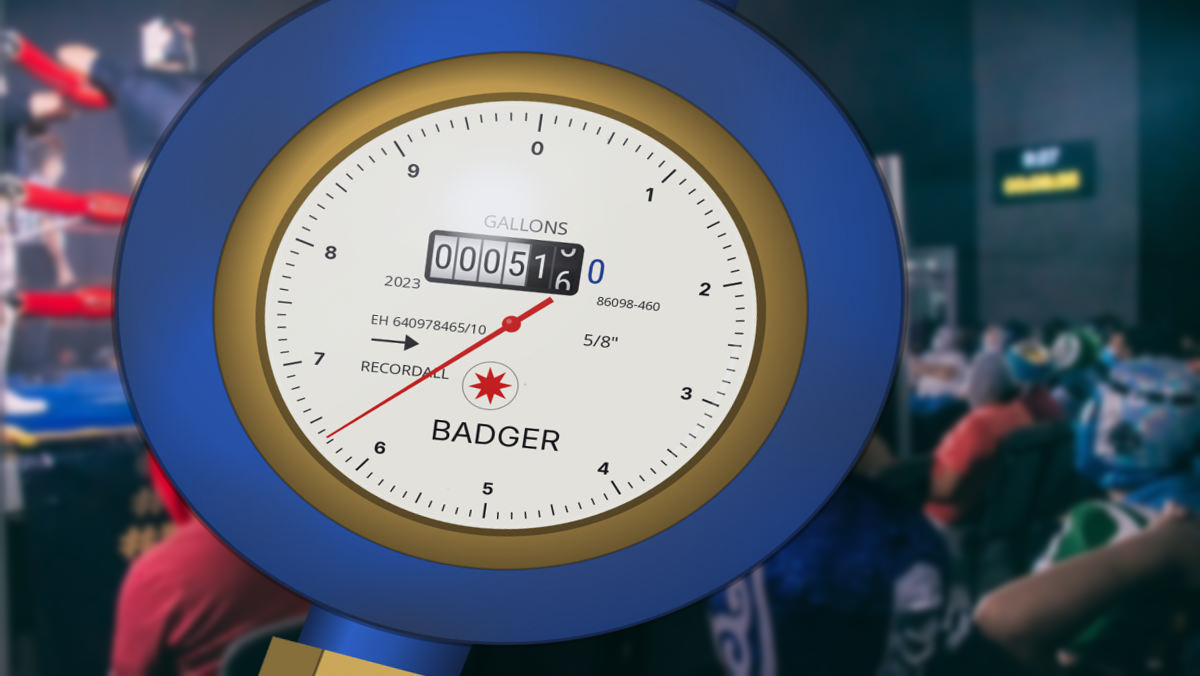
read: 5156.3 gal
